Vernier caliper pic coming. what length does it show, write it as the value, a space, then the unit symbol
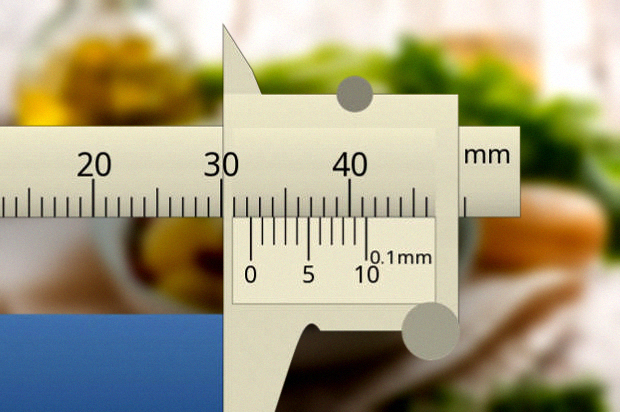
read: 32.3 mm
